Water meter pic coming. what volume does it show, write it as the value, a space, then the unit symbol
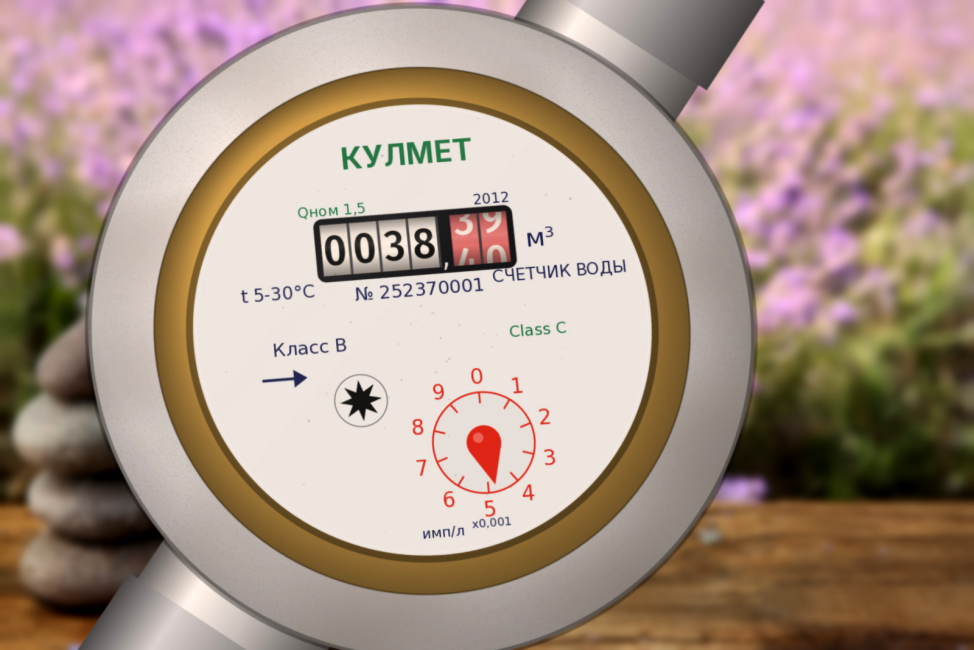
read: 38.394 m³
